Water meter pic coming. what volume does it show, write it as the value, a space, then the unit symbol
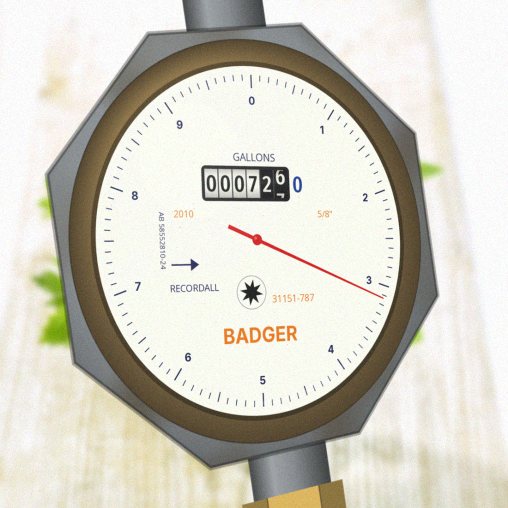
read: 7263.1 gal
